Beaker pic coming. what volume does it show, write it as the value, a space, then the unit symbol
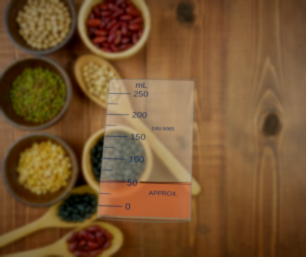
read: 50 mL
